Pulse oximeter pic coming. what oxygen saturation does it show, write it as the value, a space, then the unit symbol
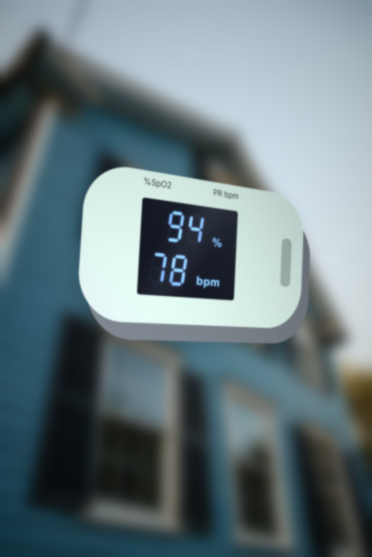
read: 94 %
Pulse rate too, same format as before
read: 78 bpm
